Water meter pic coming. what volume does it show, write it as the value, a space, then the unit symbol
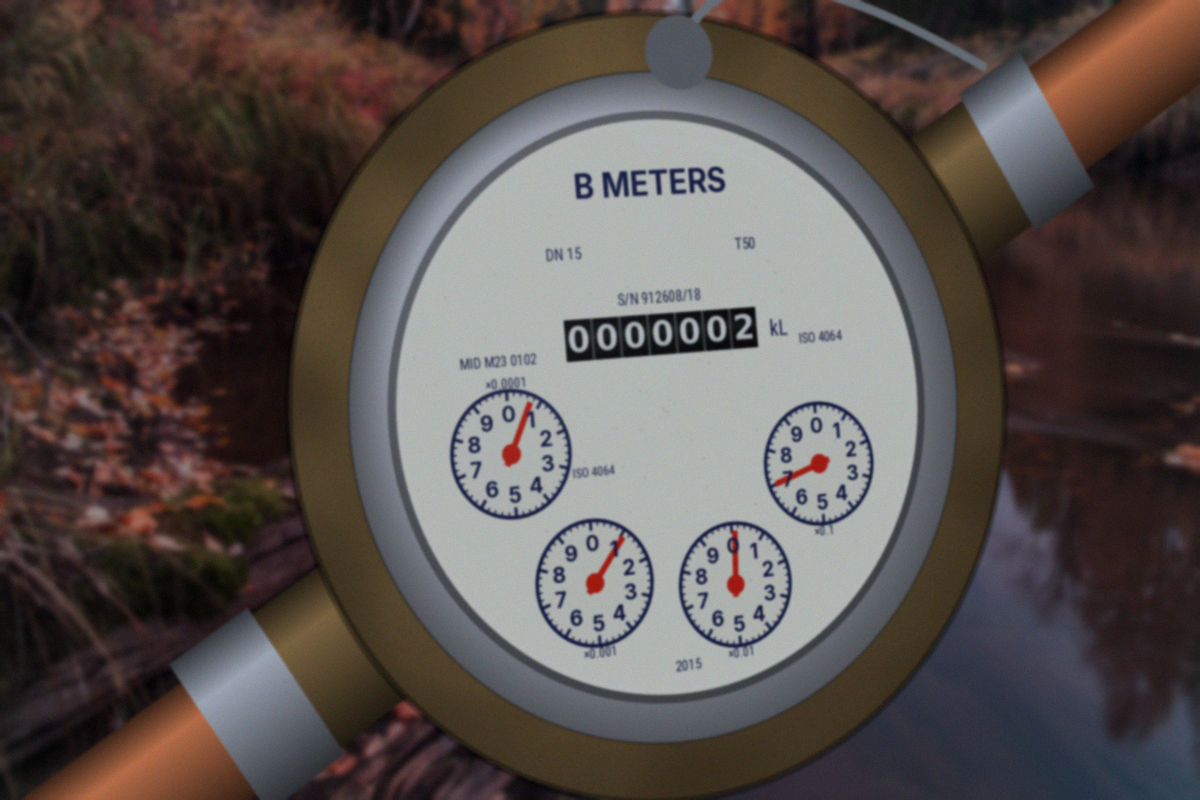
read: 2.7010 kL
